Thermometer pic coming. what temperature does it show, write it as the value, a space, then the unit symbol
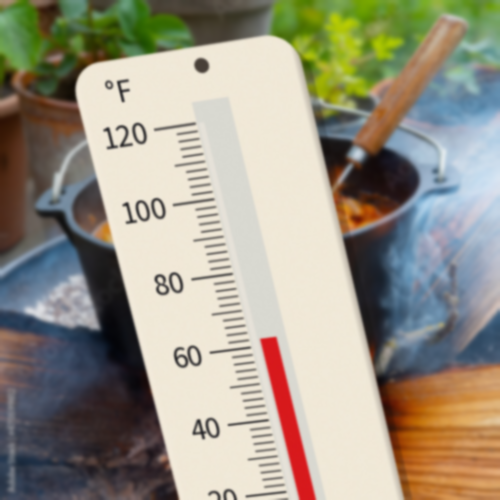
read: 62 °F
